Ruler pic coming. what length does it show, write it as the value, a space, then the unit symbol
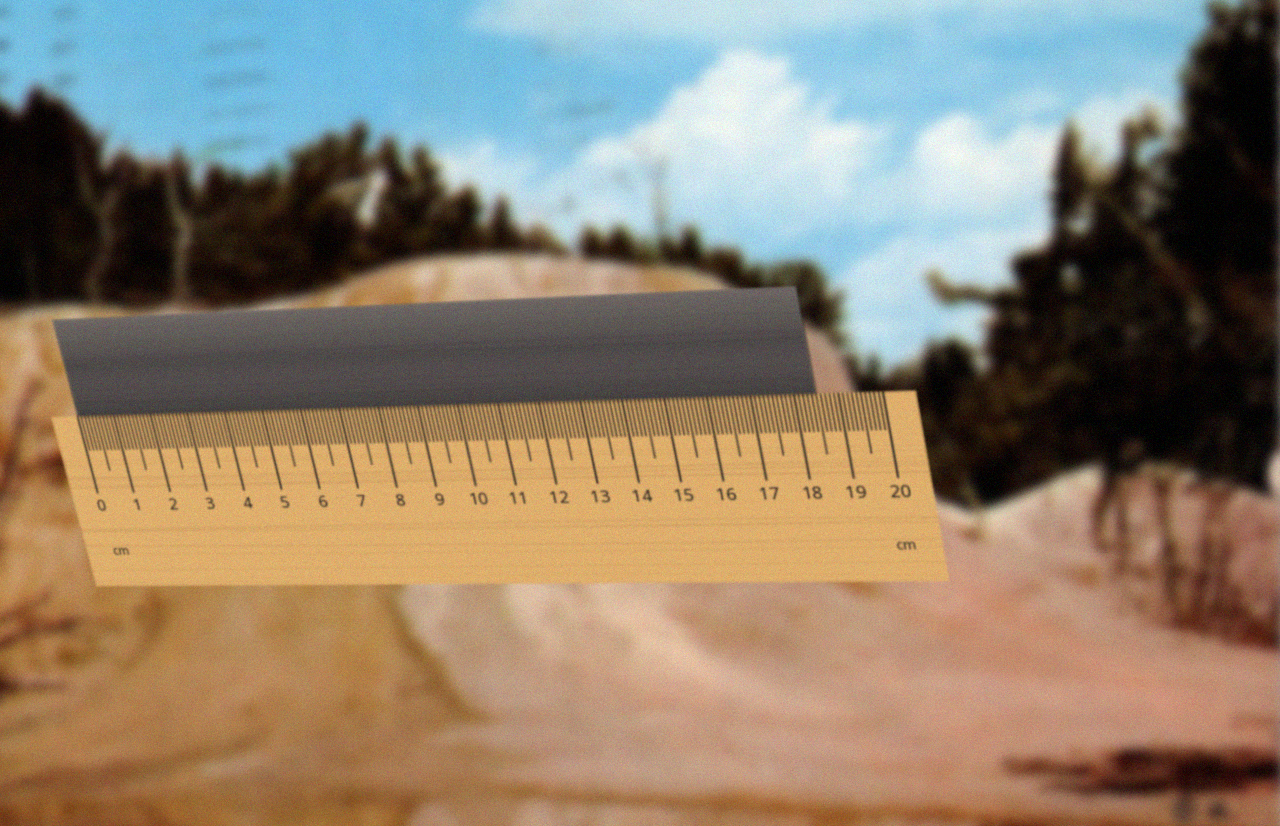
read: 18.5 cm
